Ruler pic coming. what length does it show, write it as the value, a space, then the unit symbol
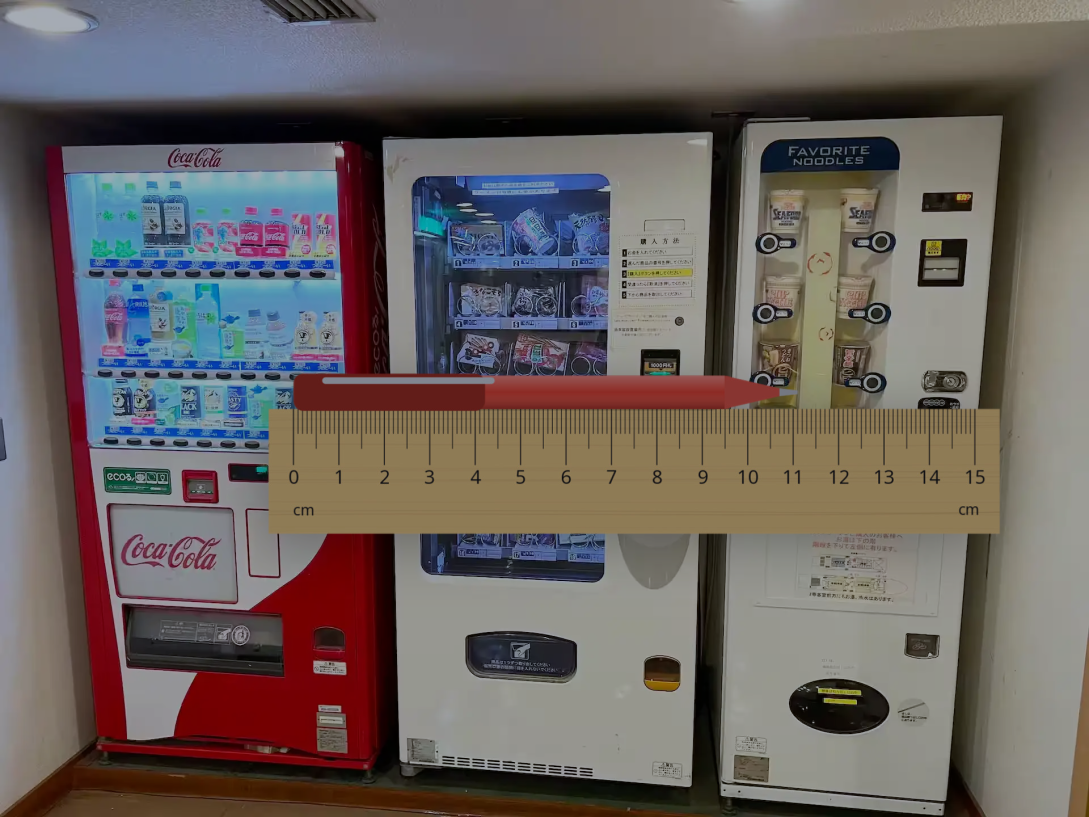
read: 11.1 cm
